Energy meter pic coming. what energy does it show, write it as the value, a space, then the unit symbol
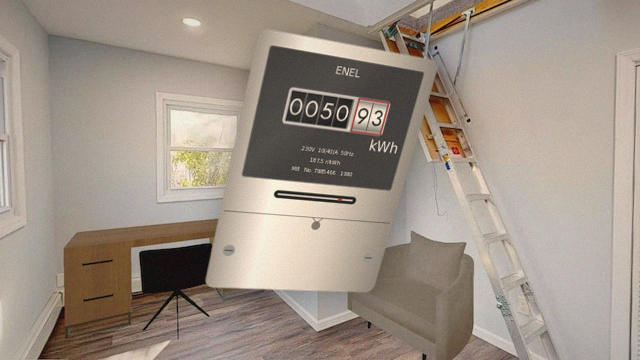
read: 50.93 kWh
